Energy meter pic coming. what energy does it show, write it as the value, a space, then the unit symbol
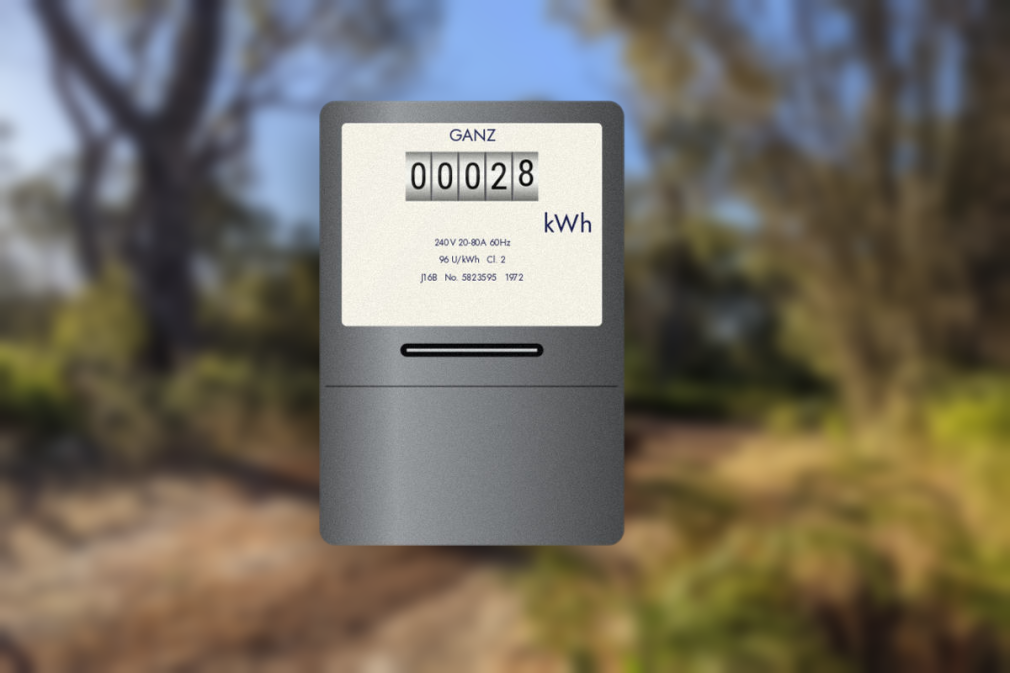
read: 28 kWh
